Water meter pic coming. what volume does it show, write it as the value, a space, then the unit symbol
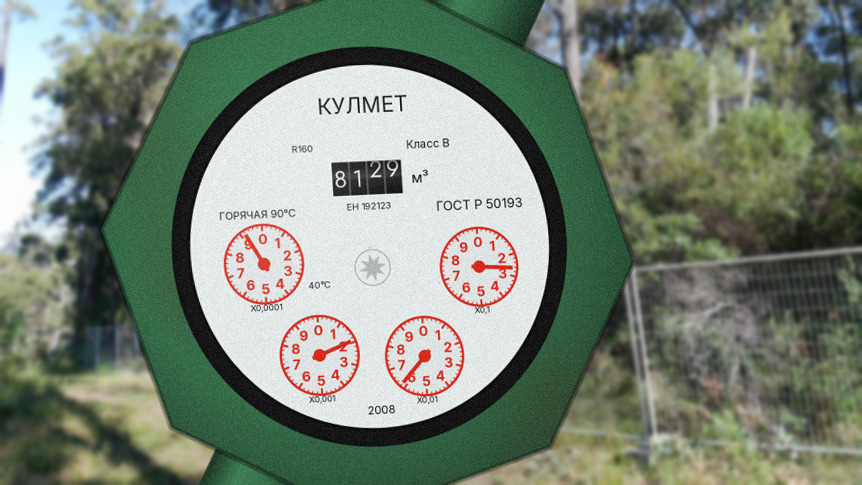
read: 8129.2619 m³
